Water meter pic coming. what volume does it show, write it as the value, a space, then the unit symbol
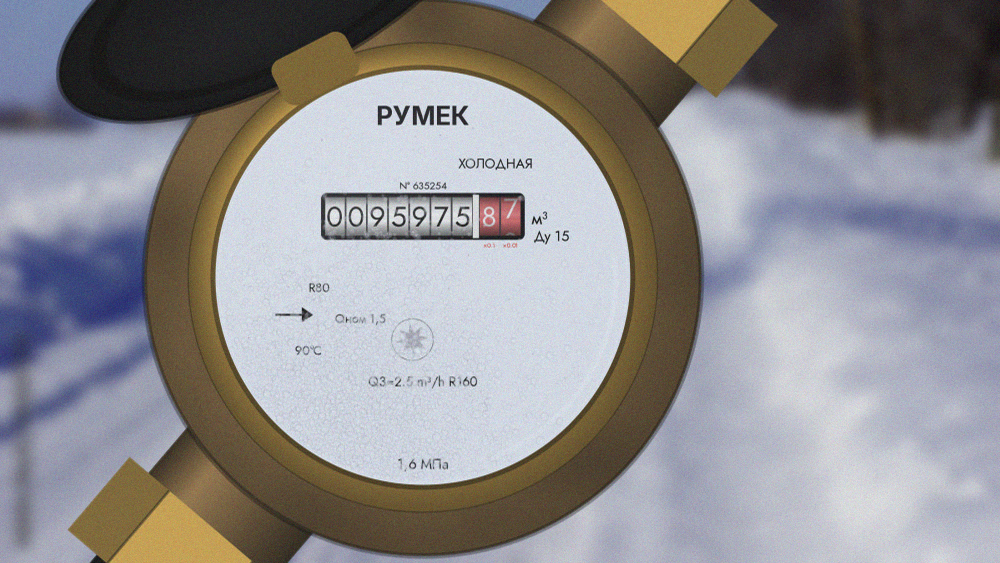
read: 95975.87 m³
